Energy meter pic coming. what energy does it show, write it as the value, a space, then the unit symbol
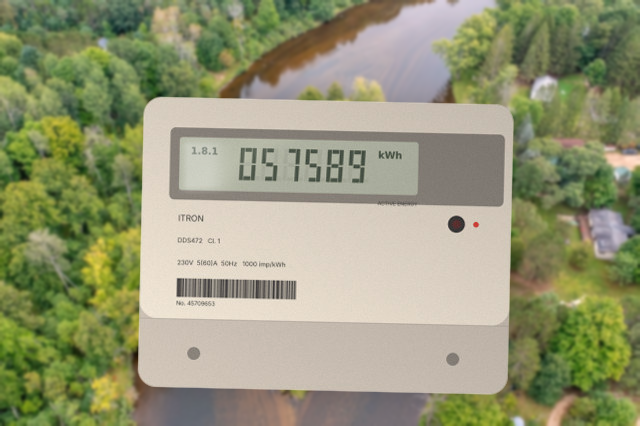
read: 57589 kWh
